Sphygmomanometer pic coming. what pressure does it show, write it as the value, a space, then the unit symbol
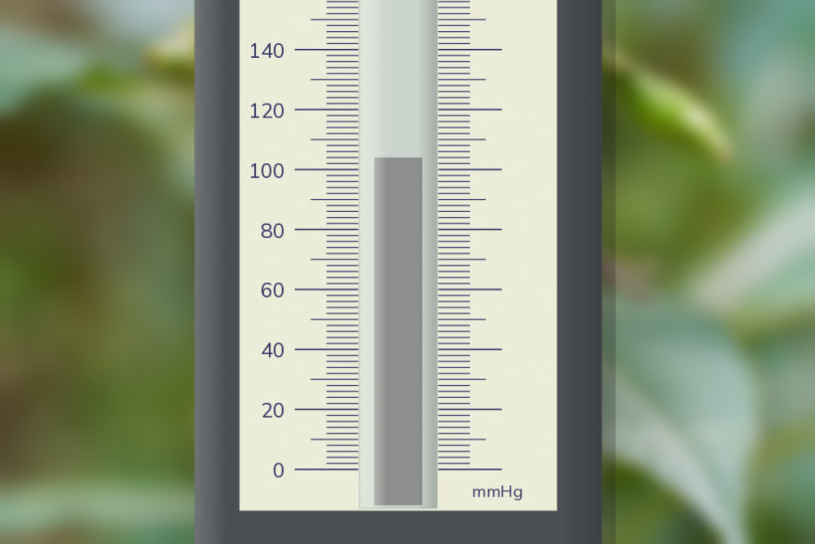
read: 104 mmHg
